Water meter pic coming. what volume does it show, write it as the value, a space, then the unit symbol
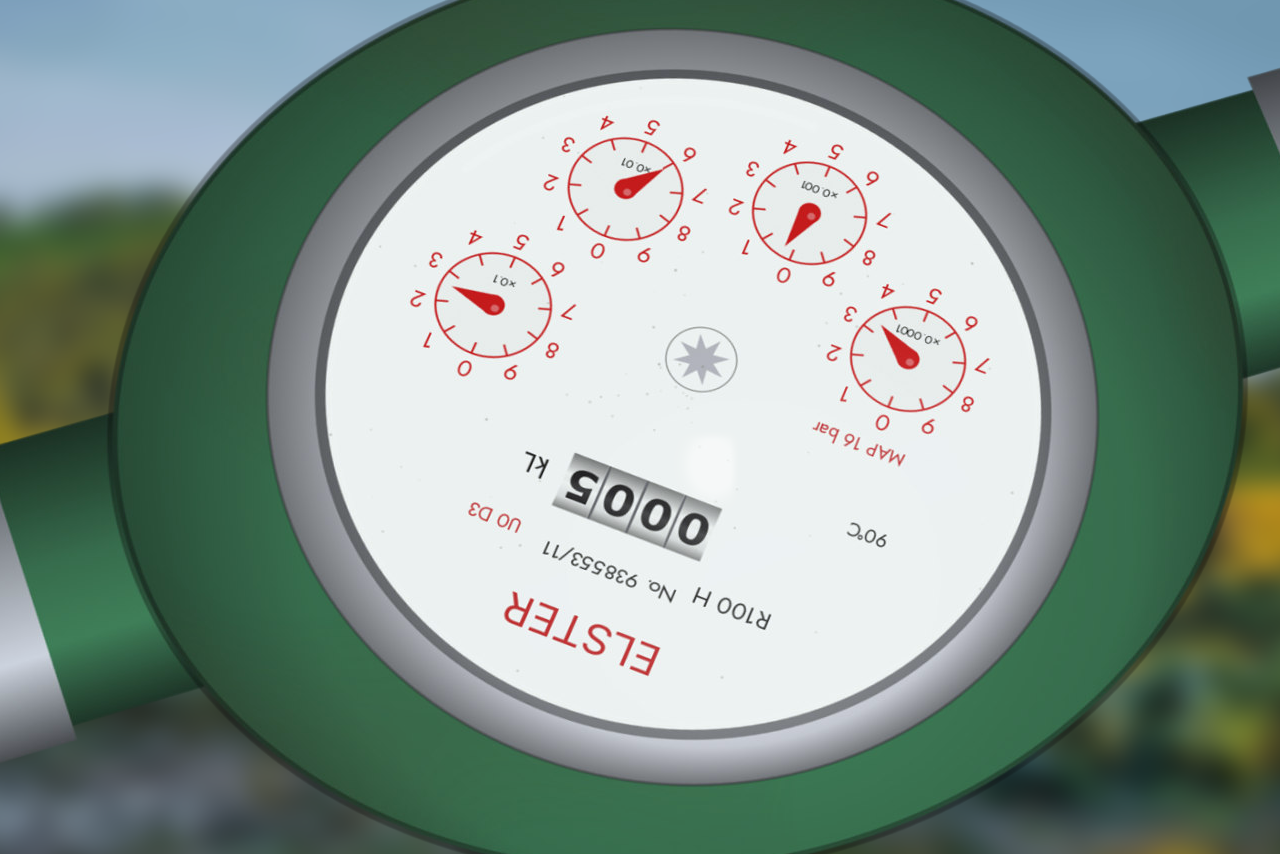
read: 5.2603 kL
